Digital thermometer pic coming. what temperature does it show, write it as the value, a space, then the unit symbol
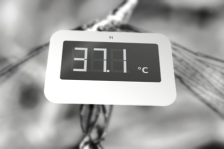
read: 37.1 °C
